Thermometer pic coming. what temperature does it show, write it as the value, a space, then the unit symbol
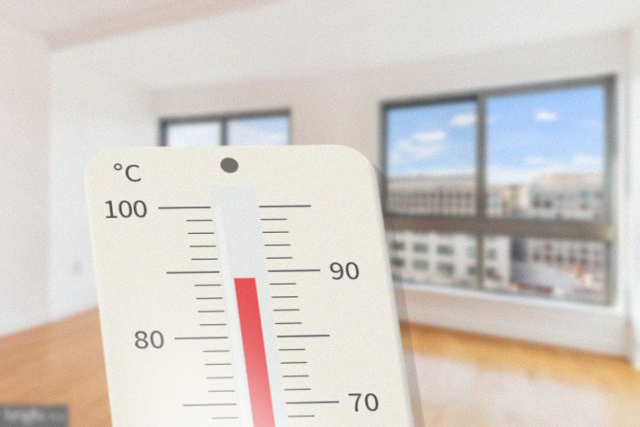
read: 89 °C
